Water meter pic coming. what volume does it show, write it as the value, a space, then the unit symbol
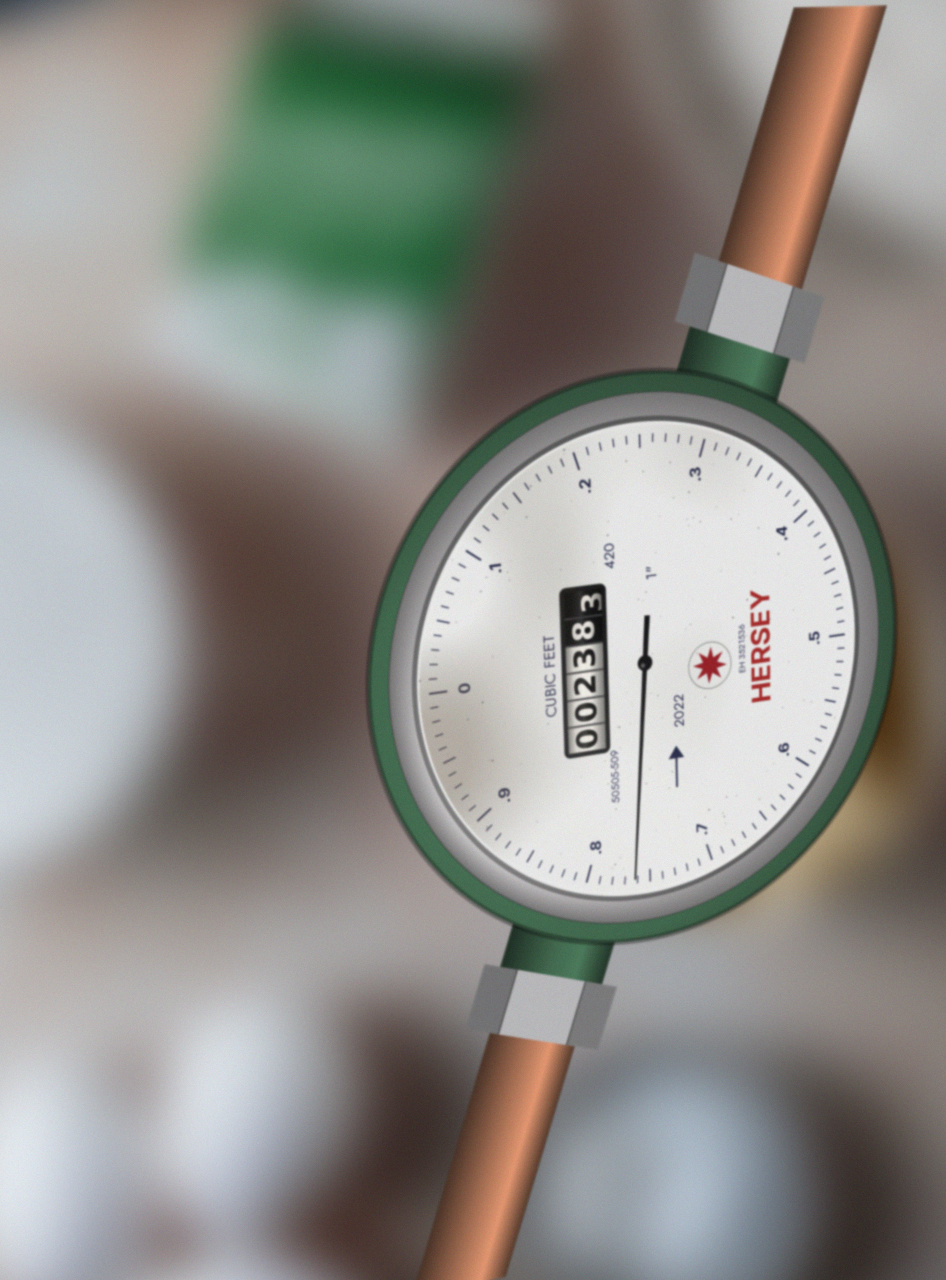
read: 2382.76 ft³
